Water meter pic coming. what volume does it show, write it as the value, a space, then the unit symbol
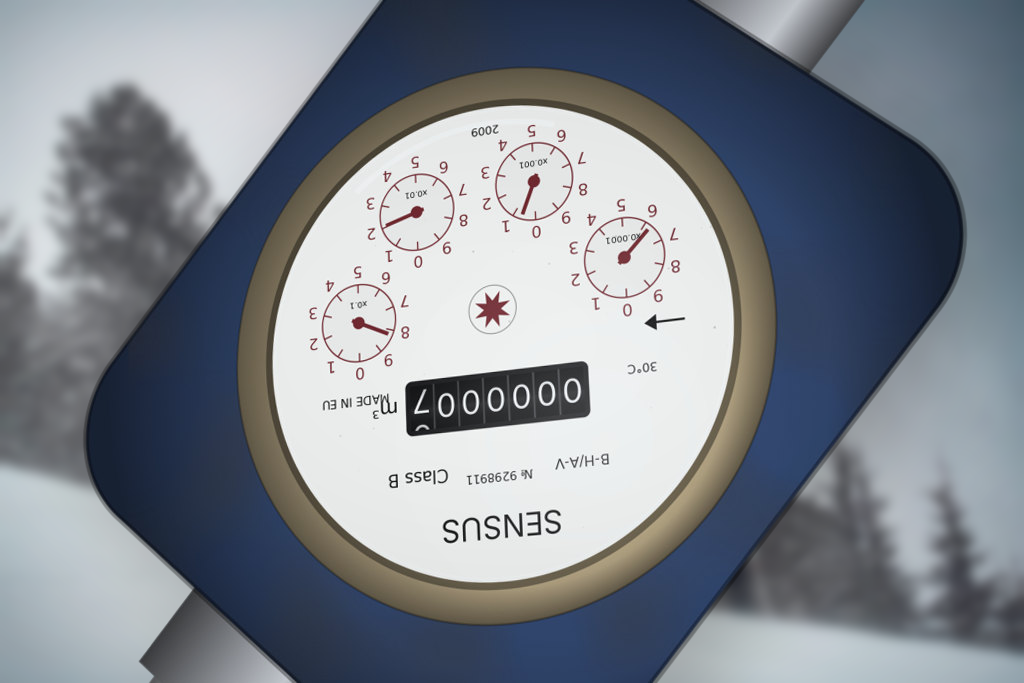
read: 6.8206 m³
